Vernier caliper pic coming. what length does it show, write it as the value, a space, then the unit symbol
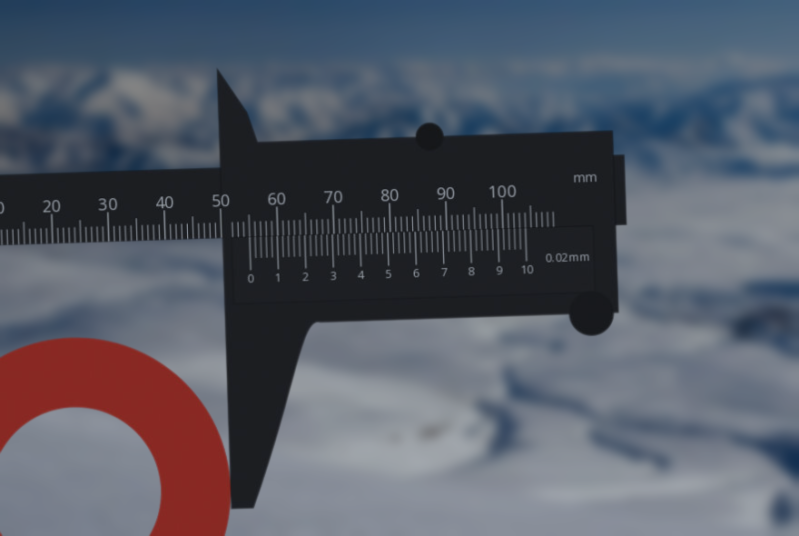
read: 55.0 mm
